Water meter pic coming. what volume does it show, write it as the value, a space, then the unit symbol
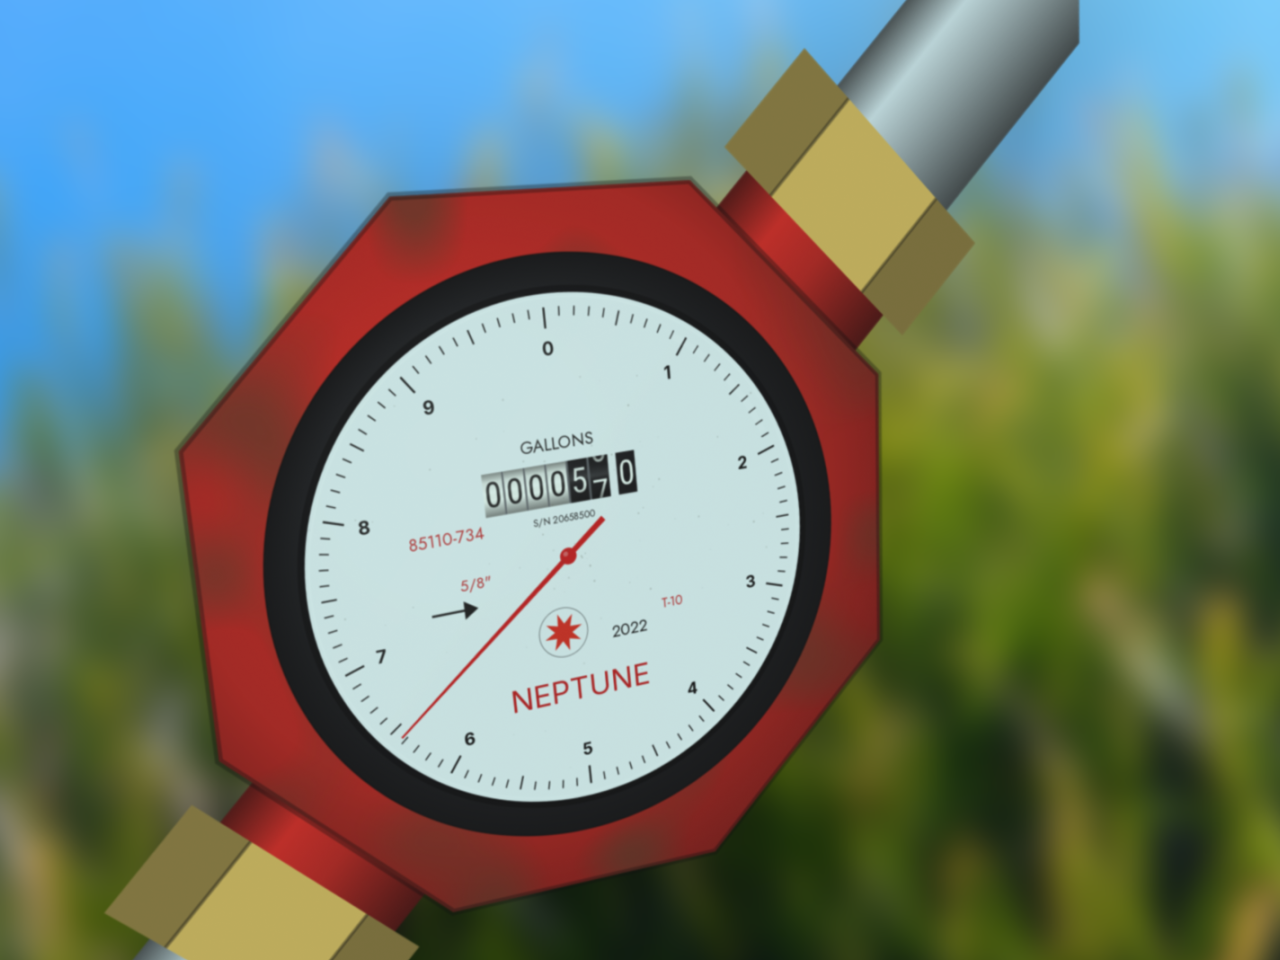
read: 566.4 gal
